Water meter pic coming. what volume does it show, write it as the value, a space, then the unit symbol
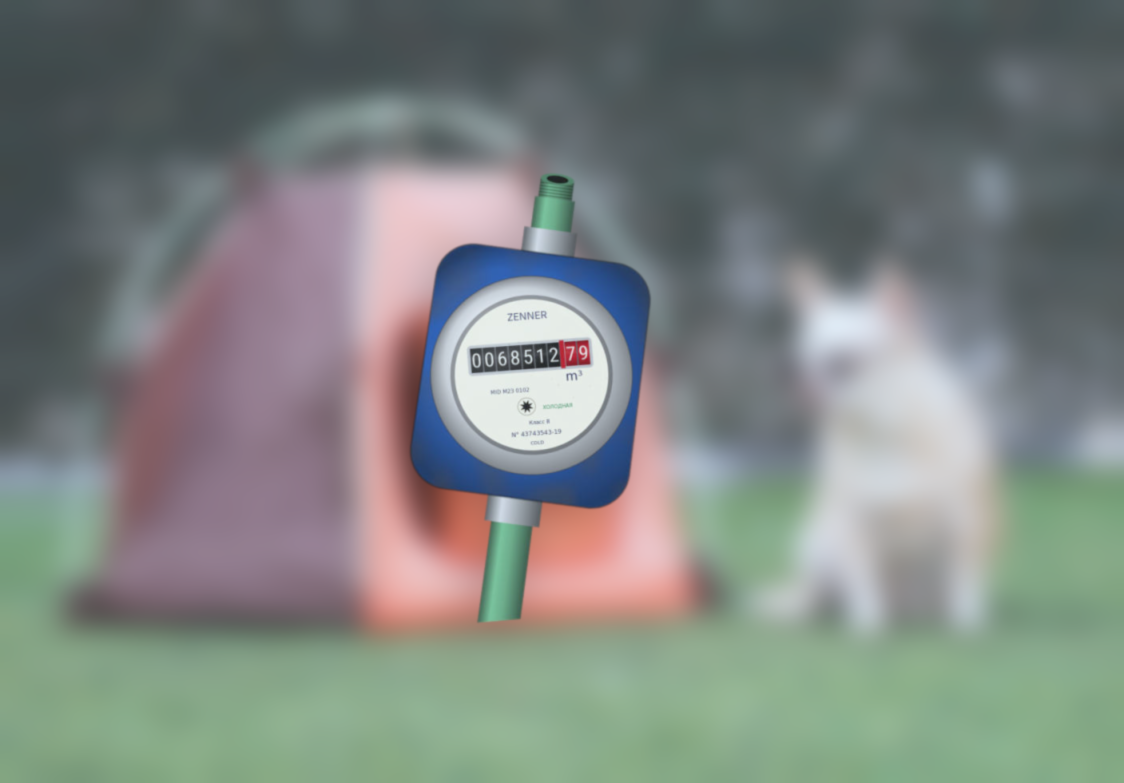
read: 68512.79 m³
